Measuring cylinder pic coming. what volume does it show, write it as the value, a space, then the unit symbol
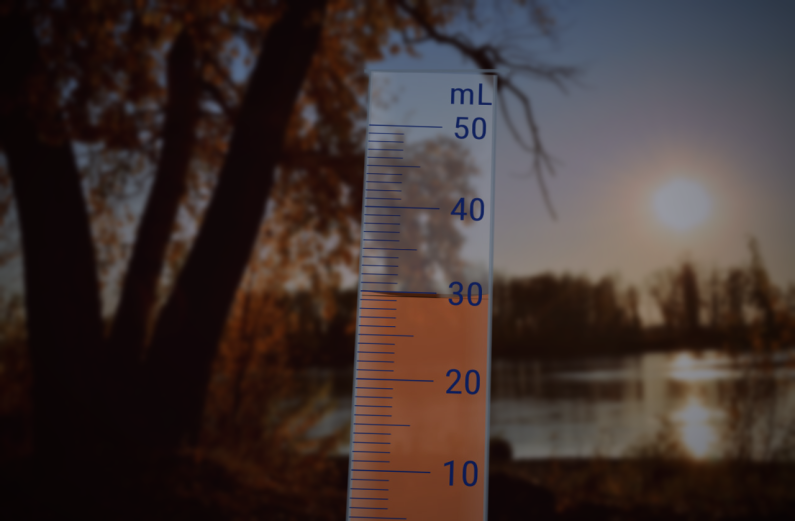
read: 29.5 mL
